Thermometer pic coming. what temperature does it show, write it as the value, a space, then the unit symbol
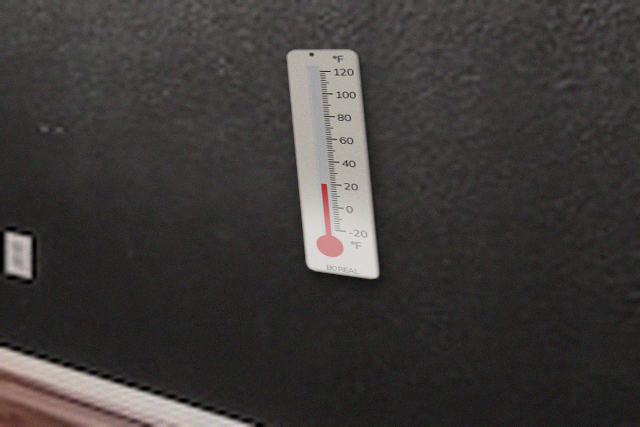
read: 20 °F
